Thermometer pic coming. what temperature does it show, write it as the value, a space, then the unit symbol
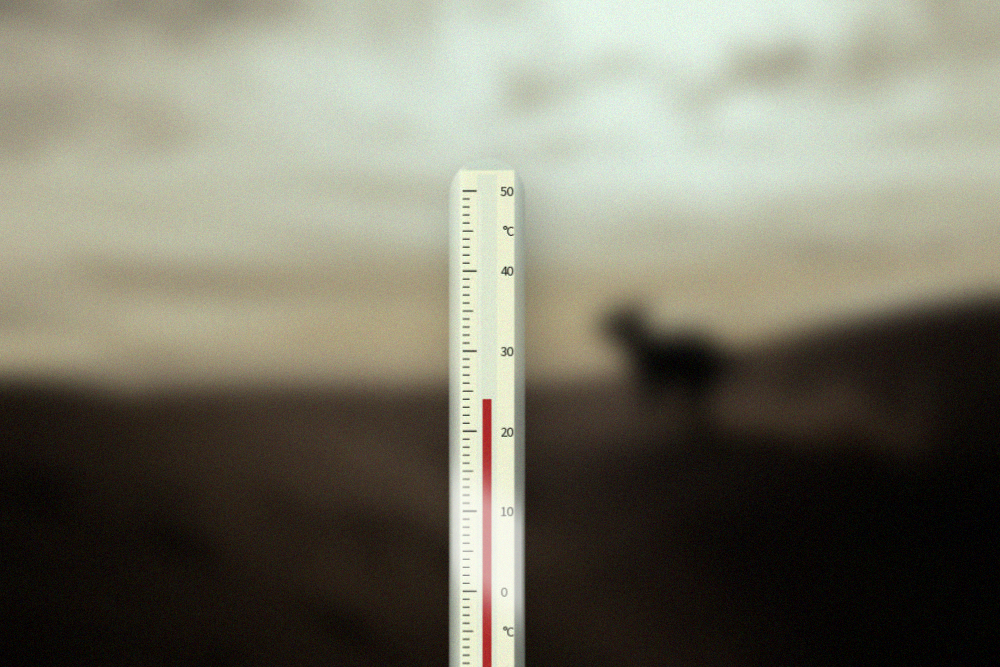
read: 24 °C
